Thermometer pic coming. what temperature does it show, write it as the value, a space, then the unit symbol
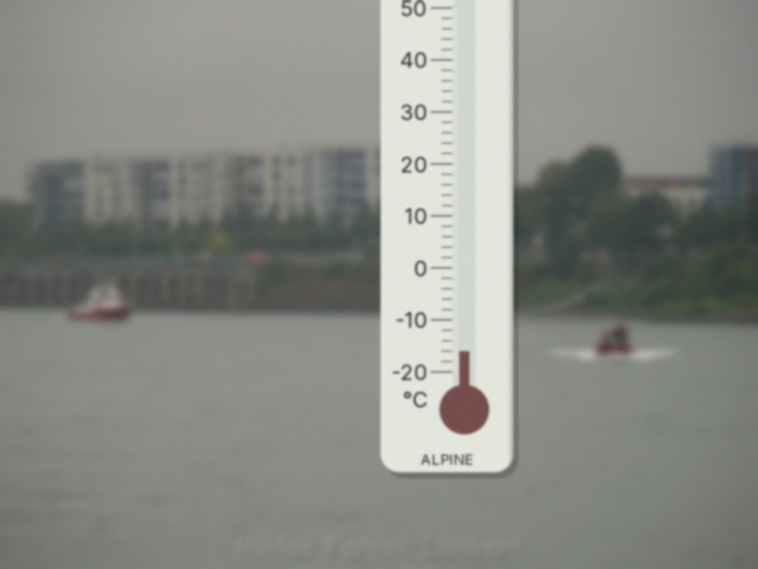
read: -16 °C
